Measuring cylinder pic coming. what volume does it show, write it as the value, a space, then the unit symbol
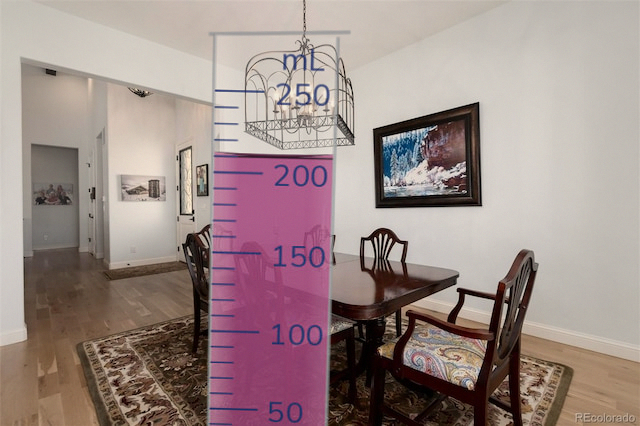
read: 210 mL
